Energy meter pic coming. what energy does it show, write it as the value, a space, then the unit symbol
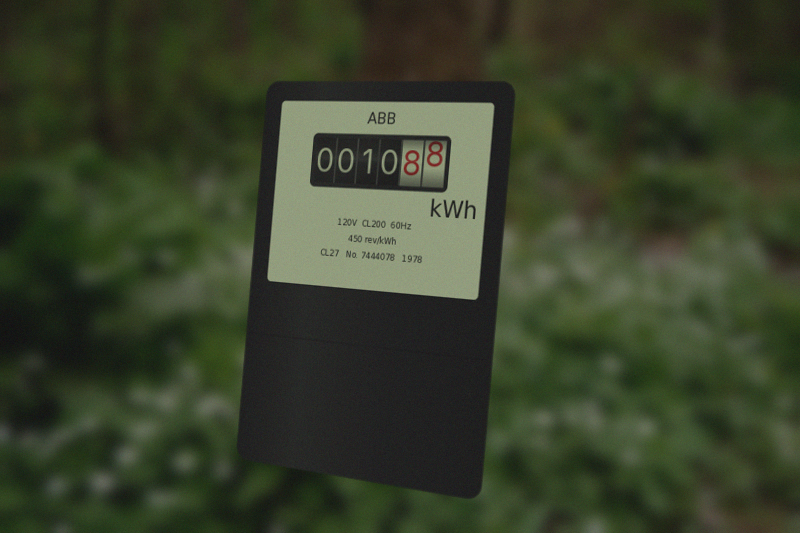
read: 10.88 kWh
